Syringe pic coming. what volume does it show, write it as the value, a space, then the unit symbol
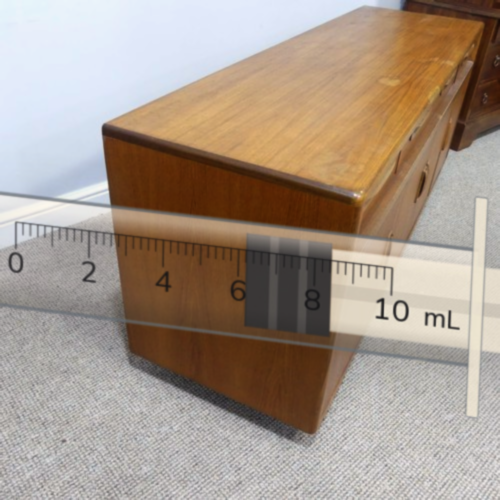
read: 6.2 mL
